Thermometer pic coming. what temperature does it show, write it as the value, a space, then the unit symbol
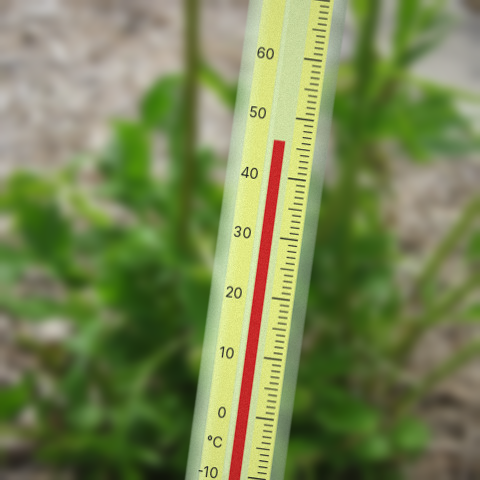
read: 46 °C
